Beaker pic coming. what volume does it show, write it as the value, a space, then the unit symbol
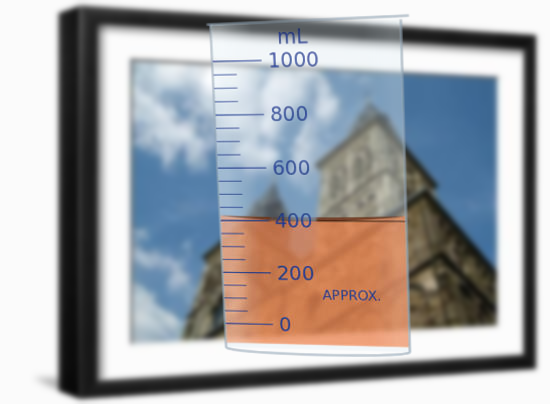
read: 400 mL
